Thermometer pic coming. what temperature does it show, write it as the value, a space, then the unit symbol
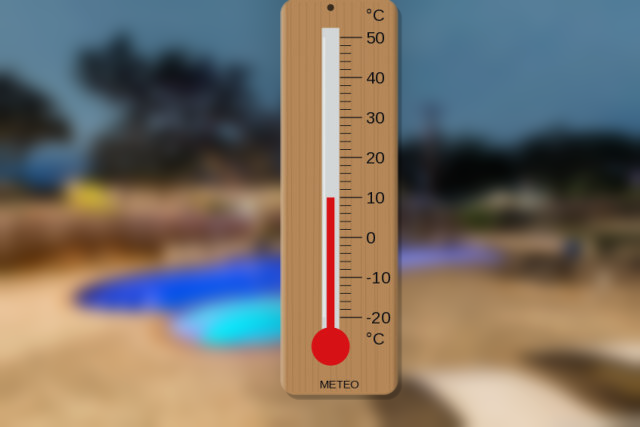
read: 10 °C
